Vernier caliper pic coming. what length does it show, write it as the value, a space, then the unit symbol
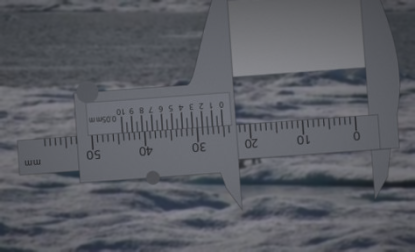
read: 25.2 mm
